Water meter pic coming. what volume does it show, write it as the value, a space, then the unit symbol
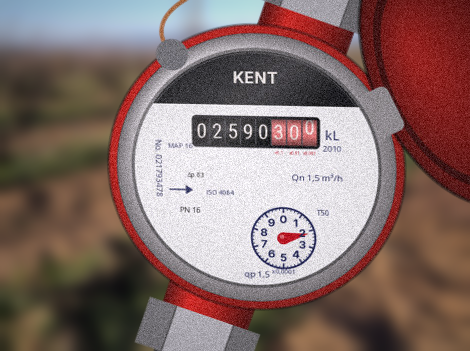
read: 2590.3002 kL
